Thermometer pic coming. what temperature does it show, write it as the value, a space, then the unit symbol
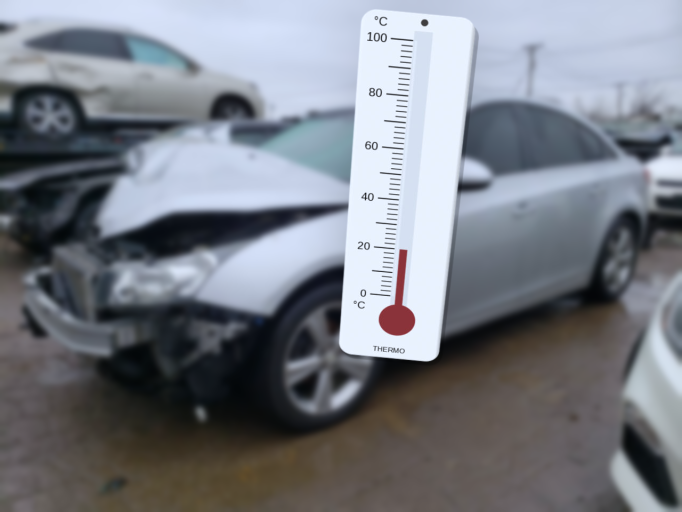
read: 20 °C
